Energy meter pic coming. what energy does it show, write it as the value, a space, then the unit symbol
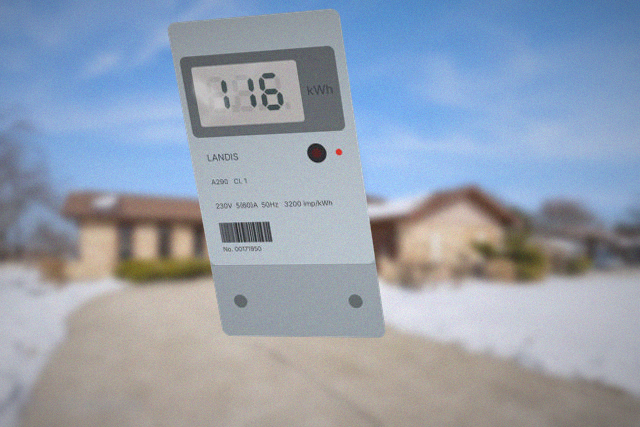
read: 116 kWh
